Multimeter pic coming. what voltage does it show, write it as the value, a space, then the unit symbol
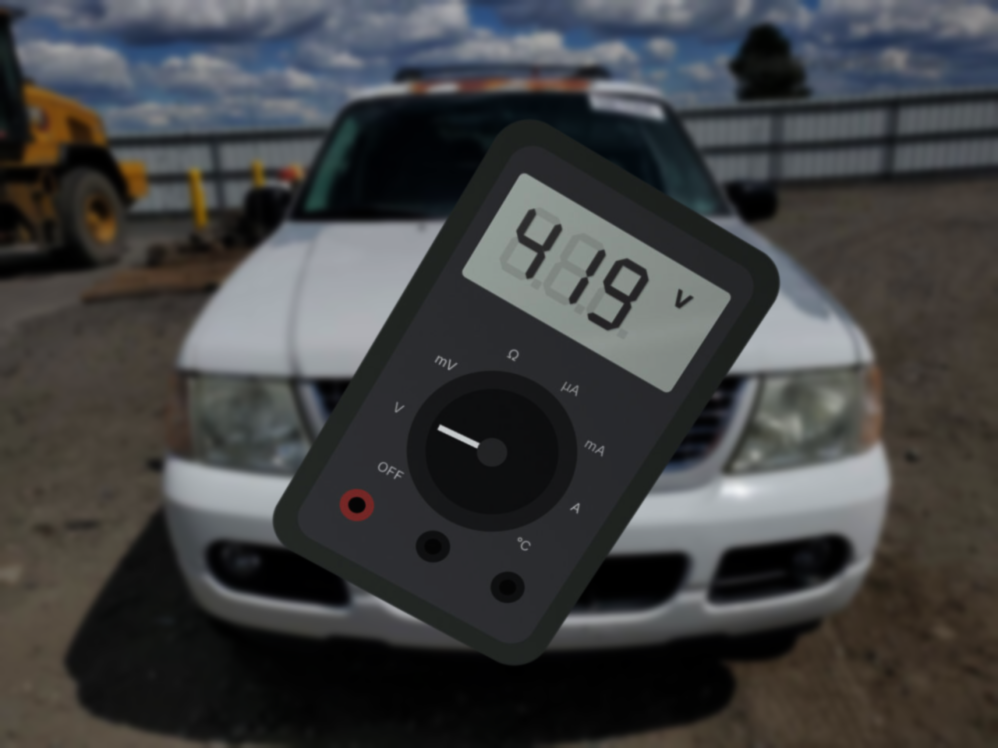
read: 419 V
